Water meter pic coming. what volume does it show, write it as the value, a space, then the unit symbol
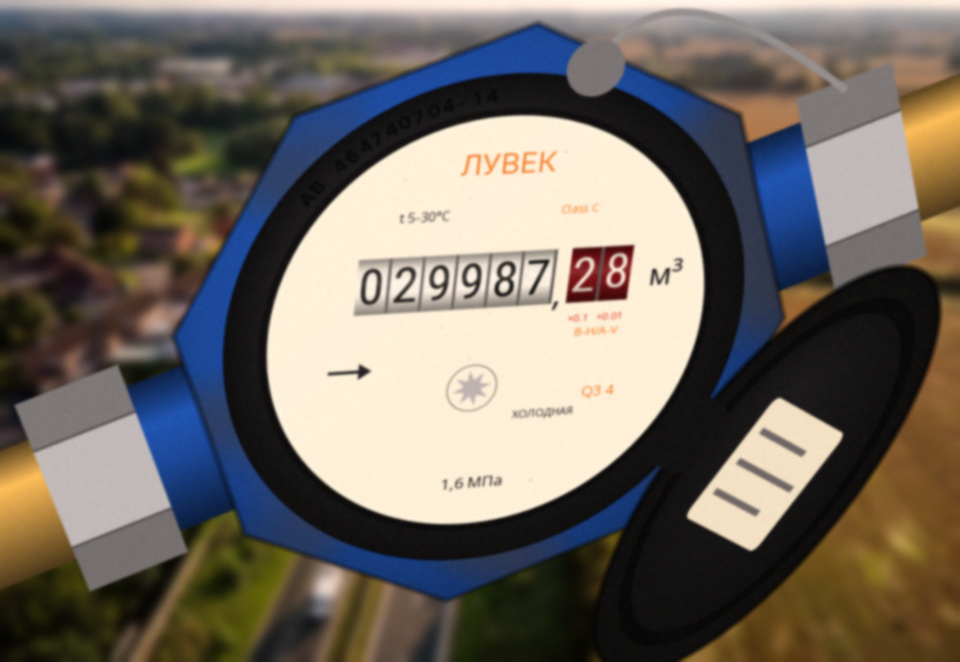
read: 29987.28 m³
